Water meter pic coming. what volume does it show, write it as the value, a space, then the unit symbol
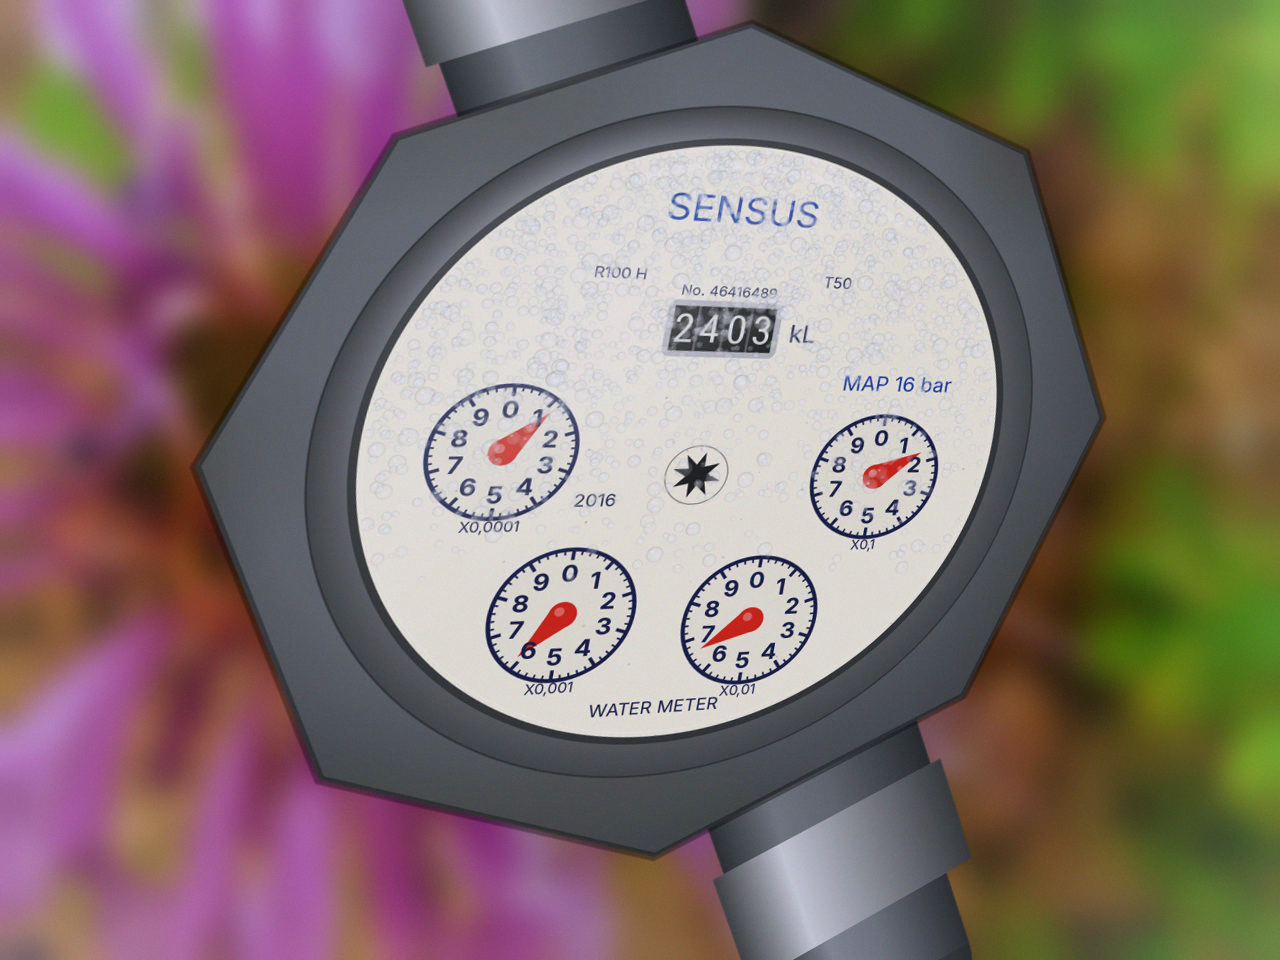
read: 2403.1661 kL
